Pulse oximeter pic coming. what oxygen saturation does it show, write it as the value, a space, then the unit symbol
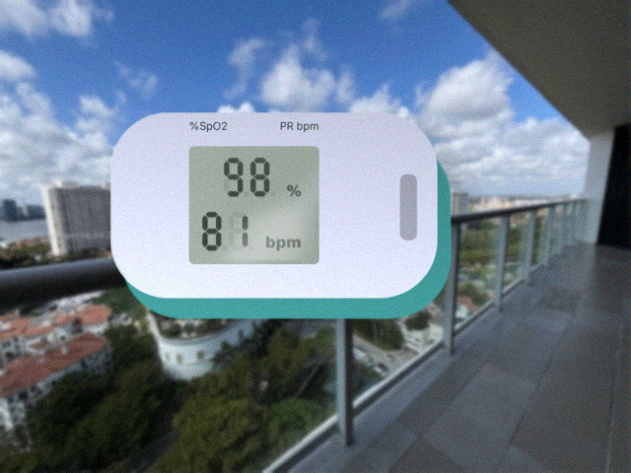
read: 98 %
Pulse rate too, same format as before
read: 81 bpm
